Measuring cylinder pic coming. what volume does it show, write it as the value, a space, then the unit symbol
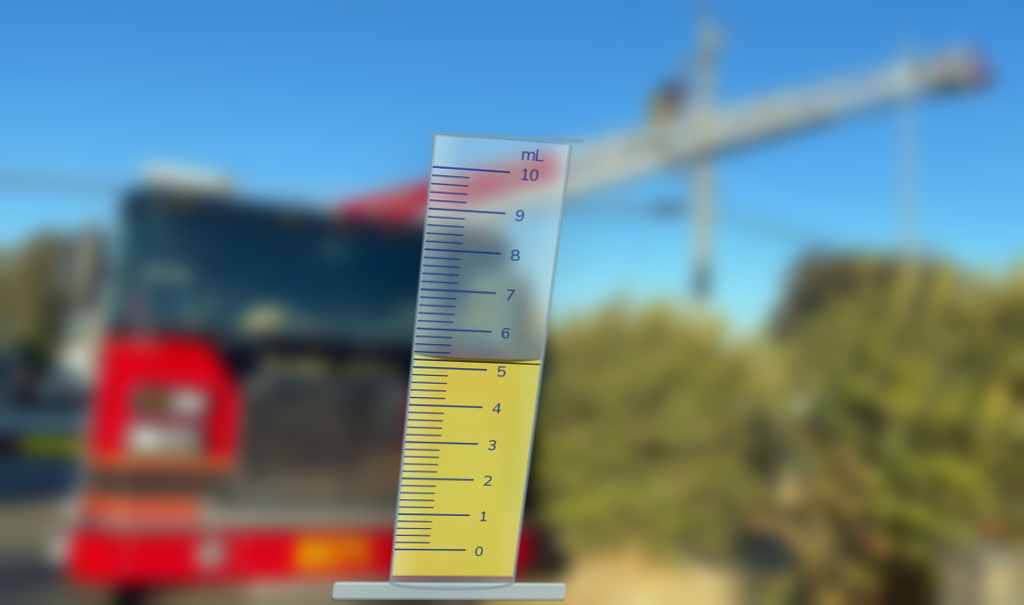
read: 5.2 mL
